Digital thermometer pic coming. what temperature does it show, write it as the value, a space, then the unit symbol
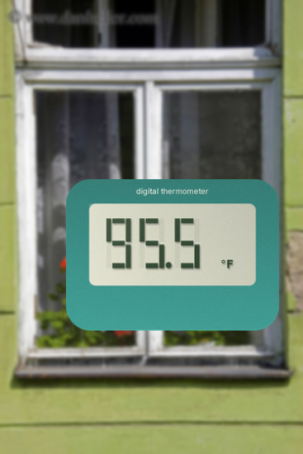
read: 95.5 °F
